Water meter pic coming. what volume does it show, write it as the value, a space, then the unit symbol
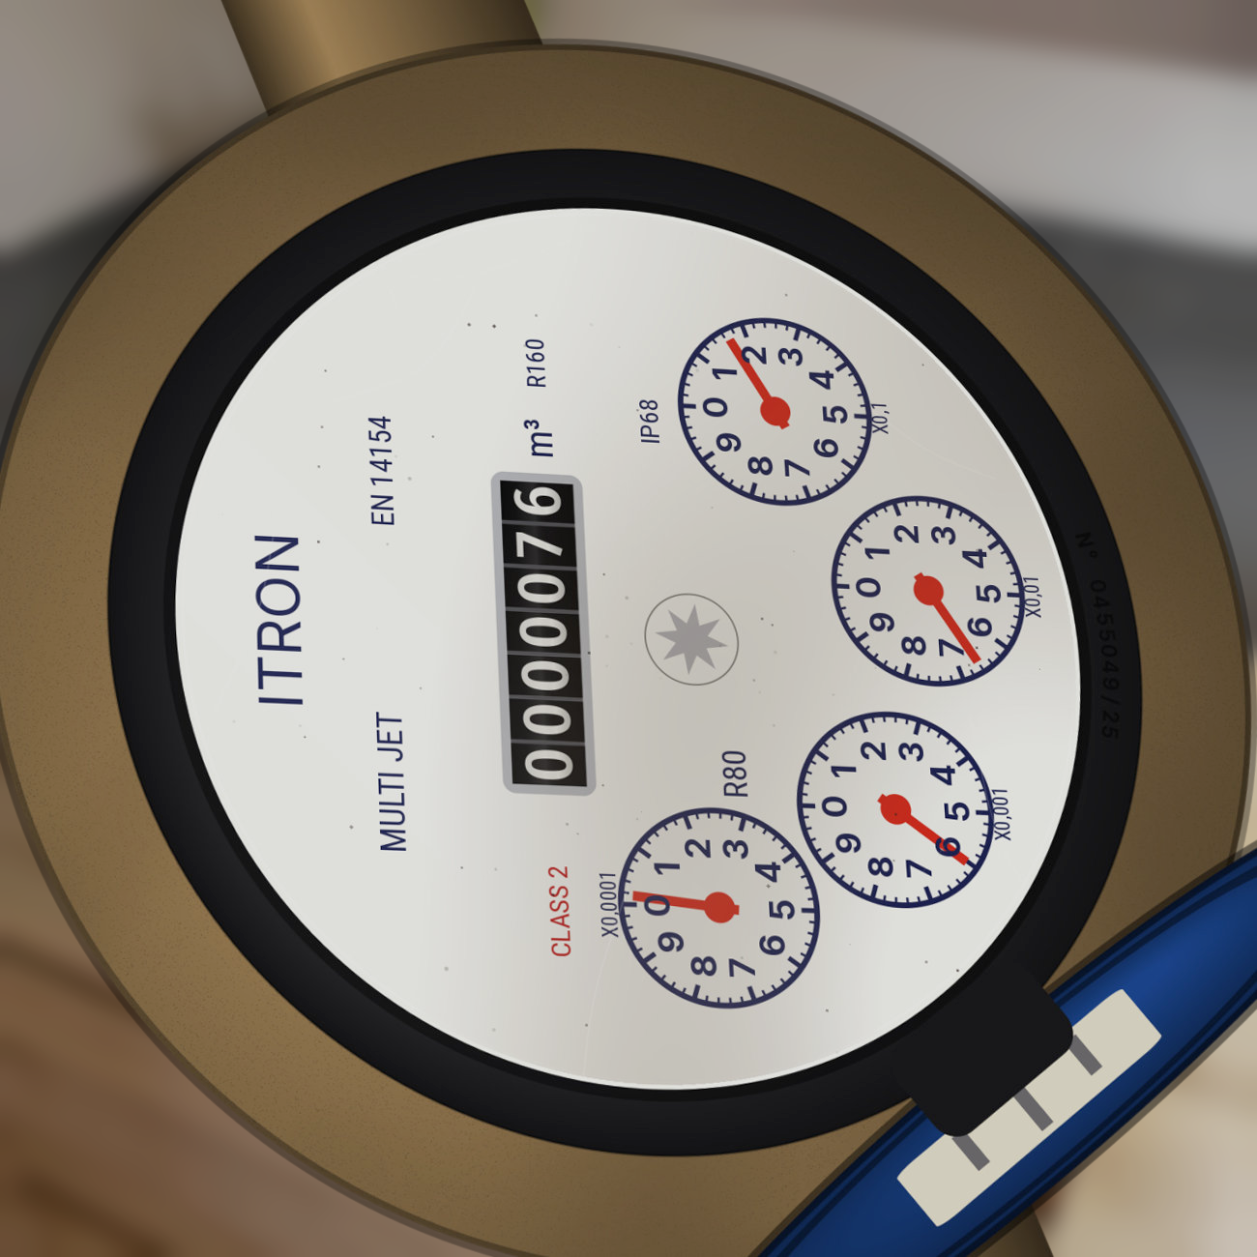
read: 76.1660 m³
